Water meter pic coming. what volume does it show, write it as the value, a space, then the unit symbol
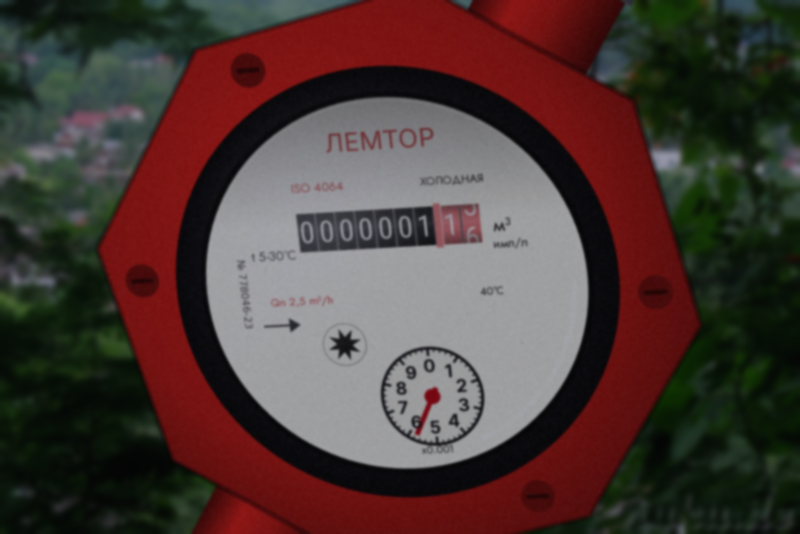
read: 1.155 m³
